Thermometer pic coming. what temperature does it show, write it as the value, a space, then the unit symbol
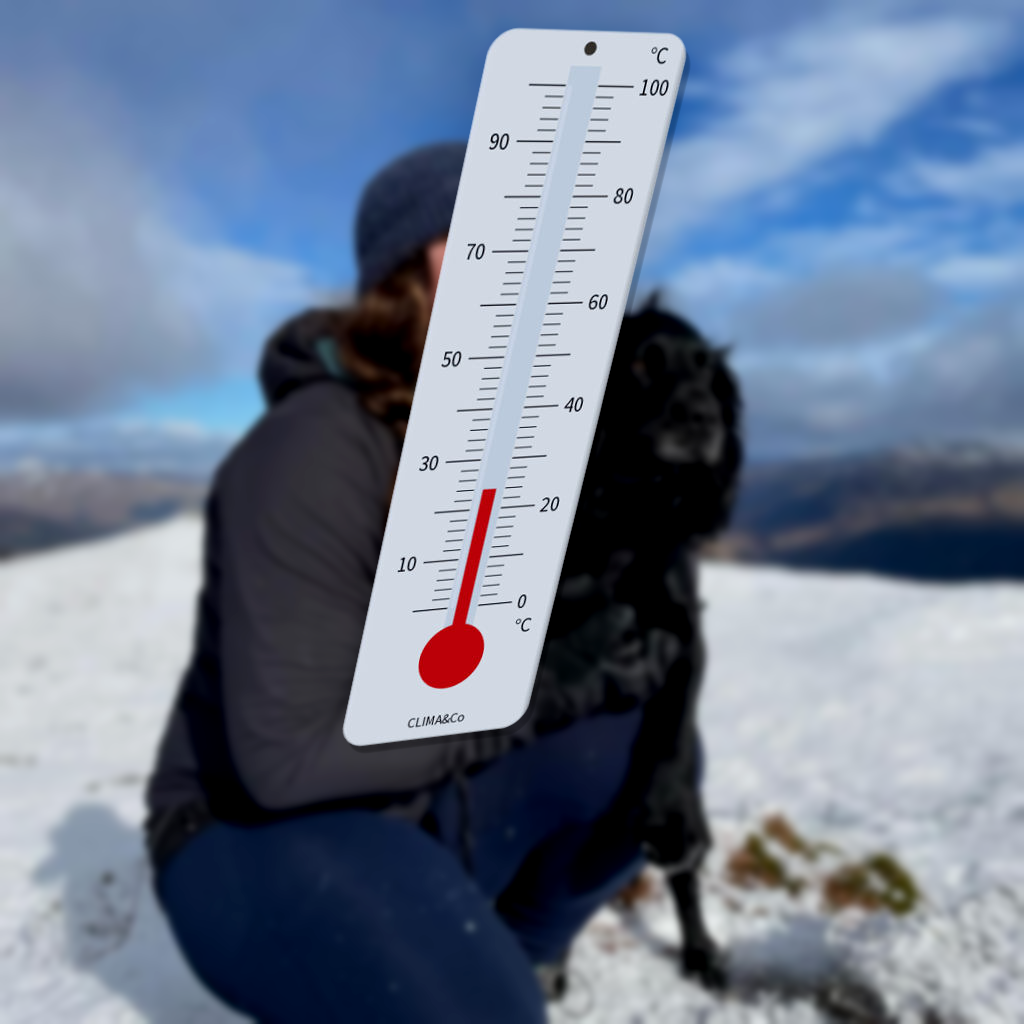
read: 24 °C
